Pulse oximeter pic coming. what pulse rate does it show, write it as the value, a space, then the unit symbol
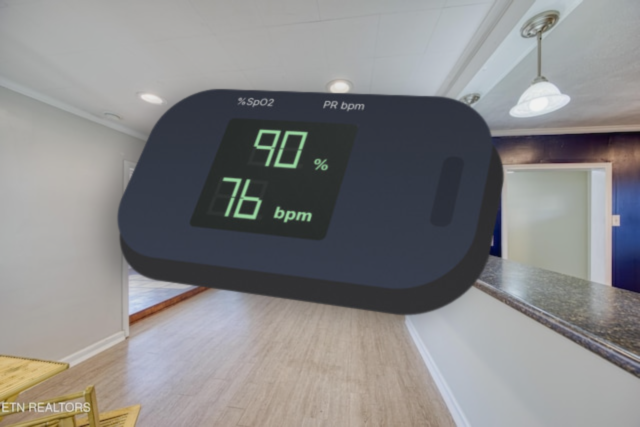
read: 76 bpm
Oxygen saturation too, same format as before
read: 90 %
